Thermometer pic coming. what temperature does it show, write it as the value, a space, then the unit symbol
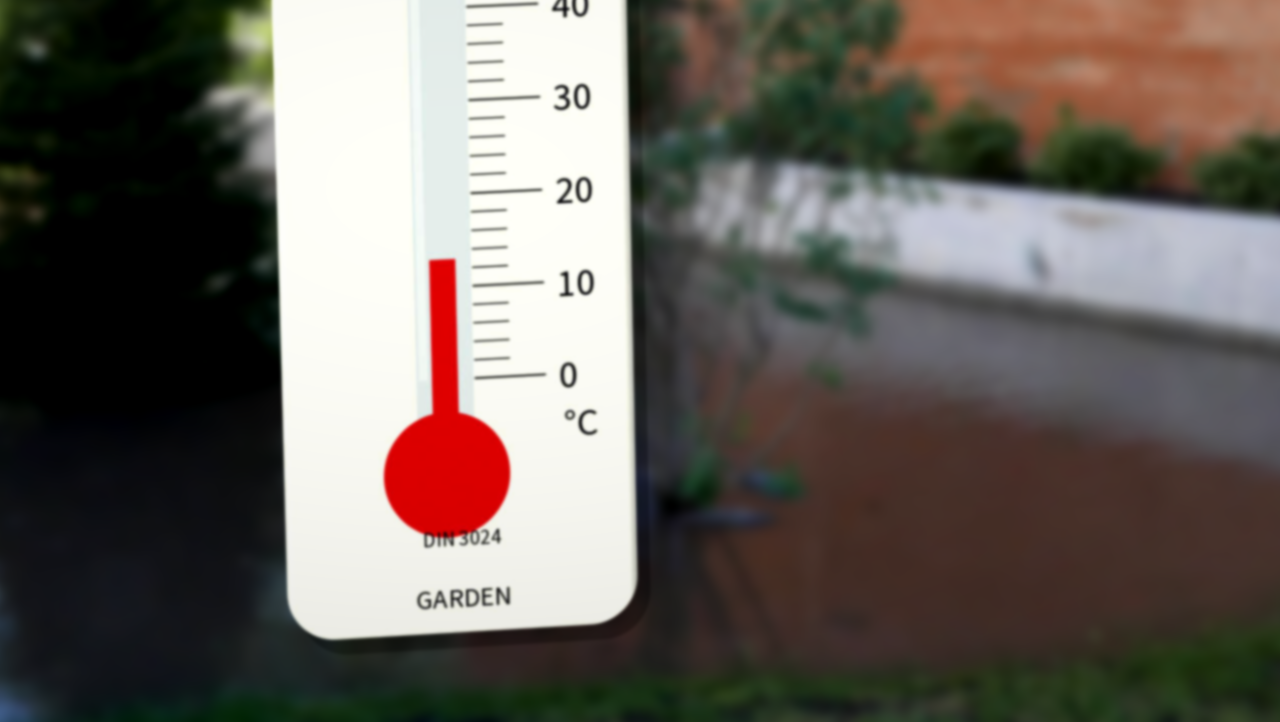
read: 13 °C
